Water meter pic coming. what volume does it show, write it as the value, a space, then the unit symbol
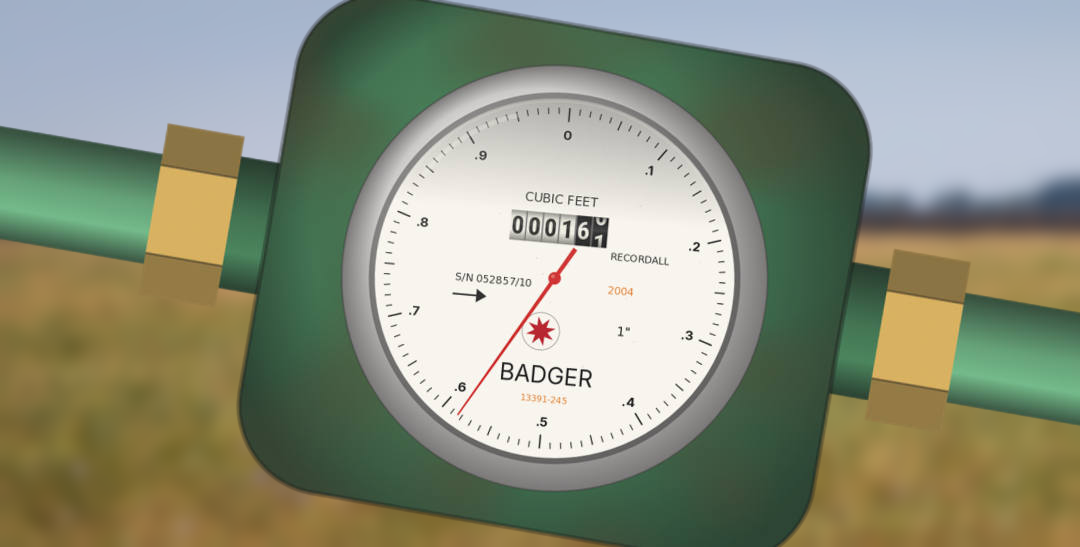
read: 160.58 ft³
